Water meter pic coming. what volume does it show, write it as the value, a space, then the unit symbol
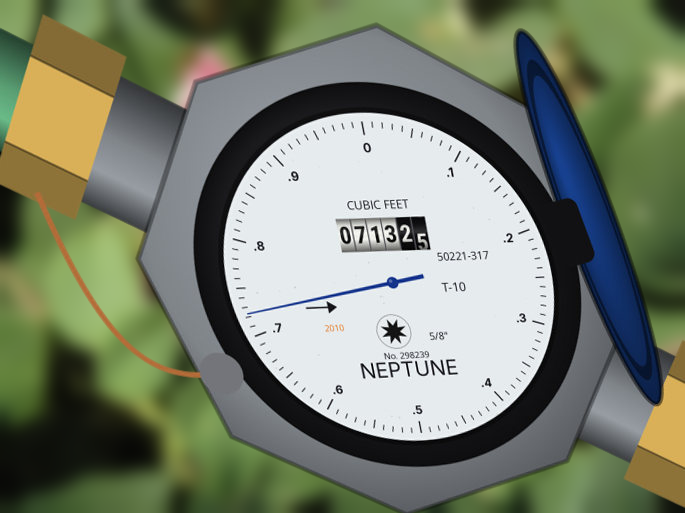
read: 71324.72 ft³
